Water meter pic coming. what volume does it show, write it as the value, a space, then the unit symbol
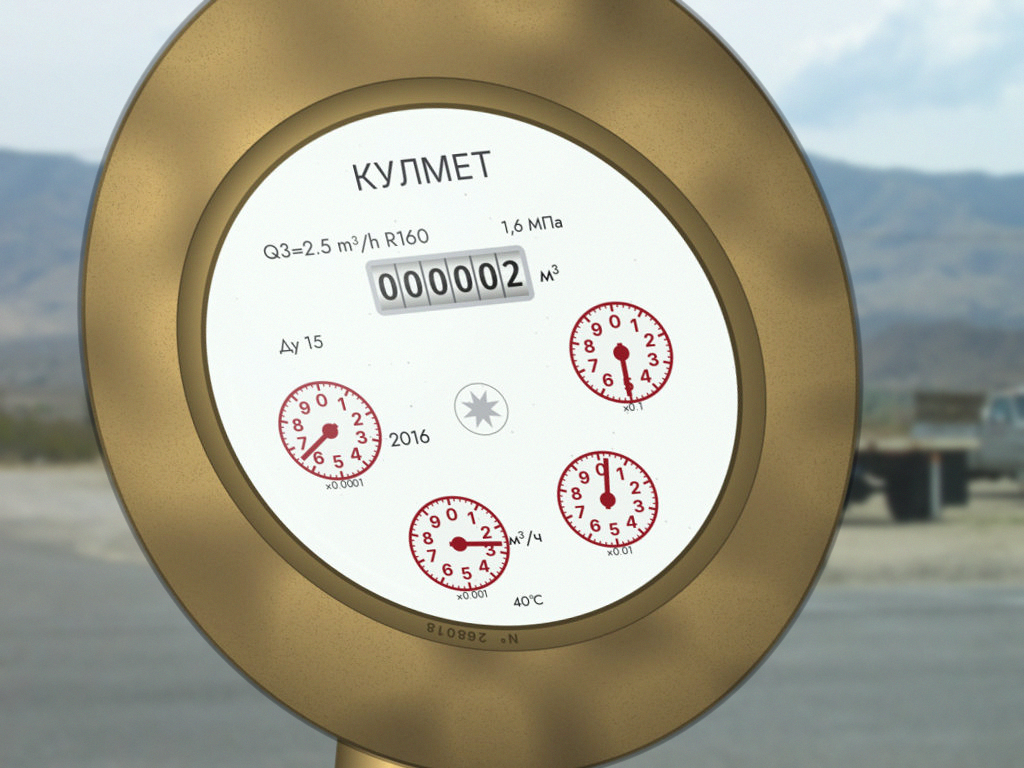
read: 2.5026 m³
